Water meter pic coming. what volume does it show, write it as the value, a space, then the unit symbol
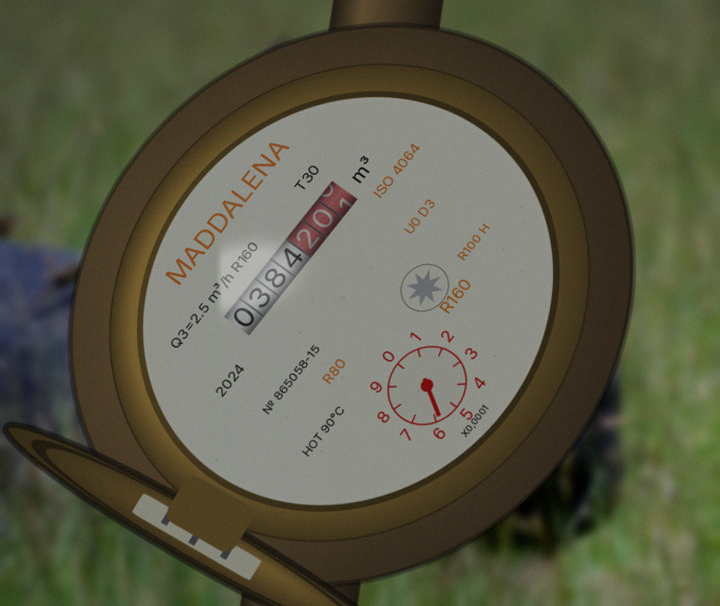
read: 384.2005 m³
